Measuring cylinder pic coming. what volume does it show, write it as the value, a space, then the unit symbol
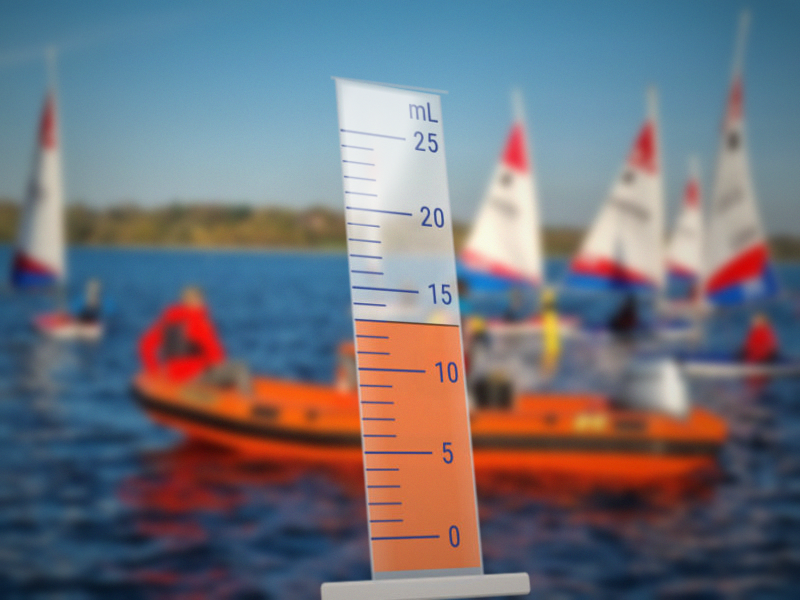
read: 13 mL
